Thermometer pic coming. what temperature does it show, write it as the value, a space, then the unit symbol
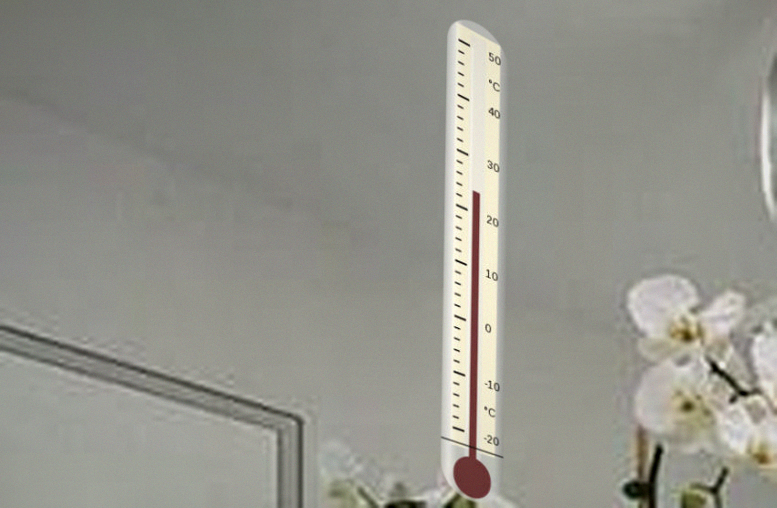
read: 24 °C
